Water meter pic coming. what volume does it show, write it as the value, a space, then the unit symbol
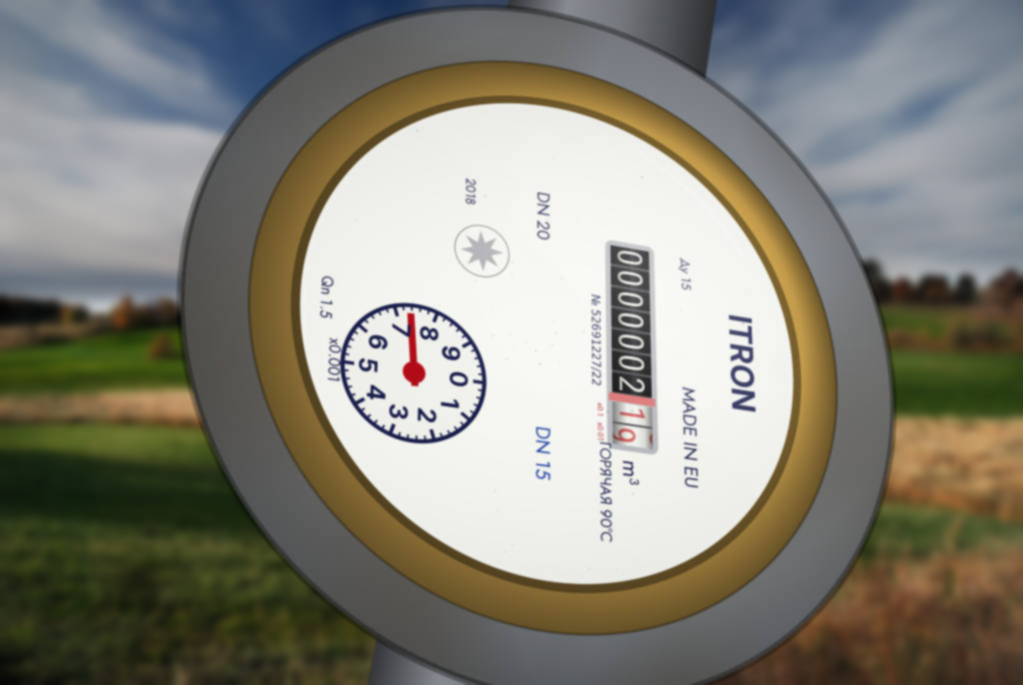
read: 2.187 m³
